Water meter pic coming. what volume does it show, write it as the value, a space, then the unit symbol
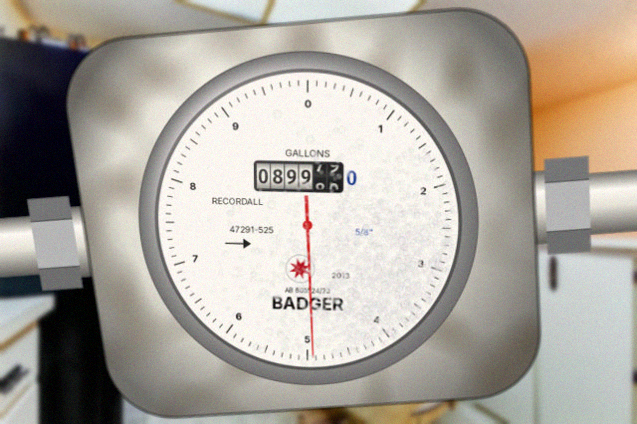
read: 899794.9 gal
